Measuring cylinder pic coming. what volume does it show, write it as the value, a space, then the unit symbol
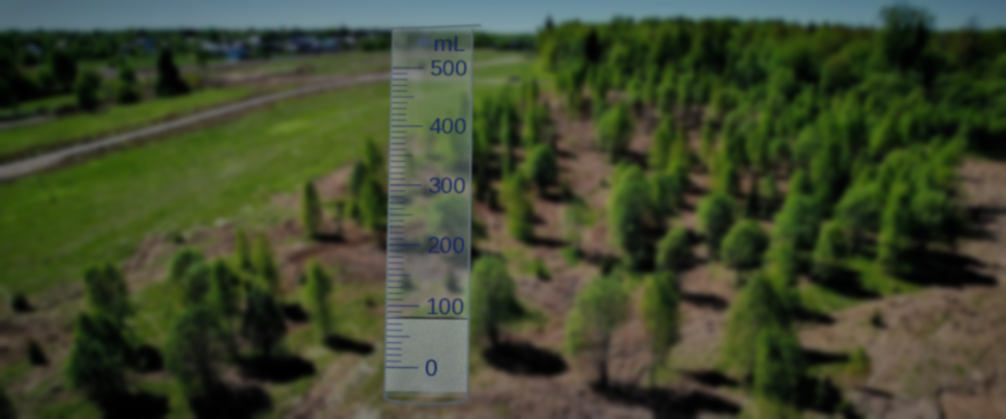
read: 80 mL
